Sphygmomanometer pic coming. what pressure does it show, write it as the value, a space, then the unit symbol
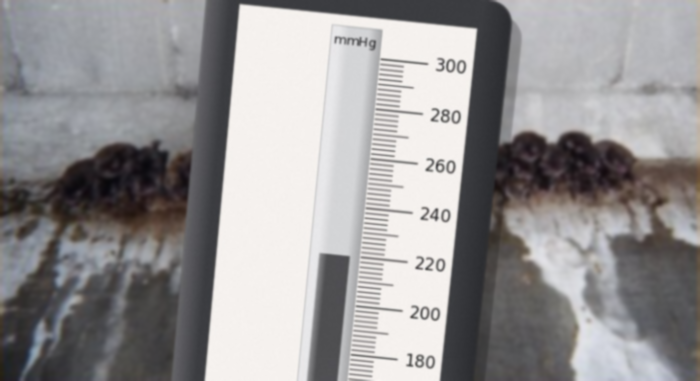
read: 220 mmHg
